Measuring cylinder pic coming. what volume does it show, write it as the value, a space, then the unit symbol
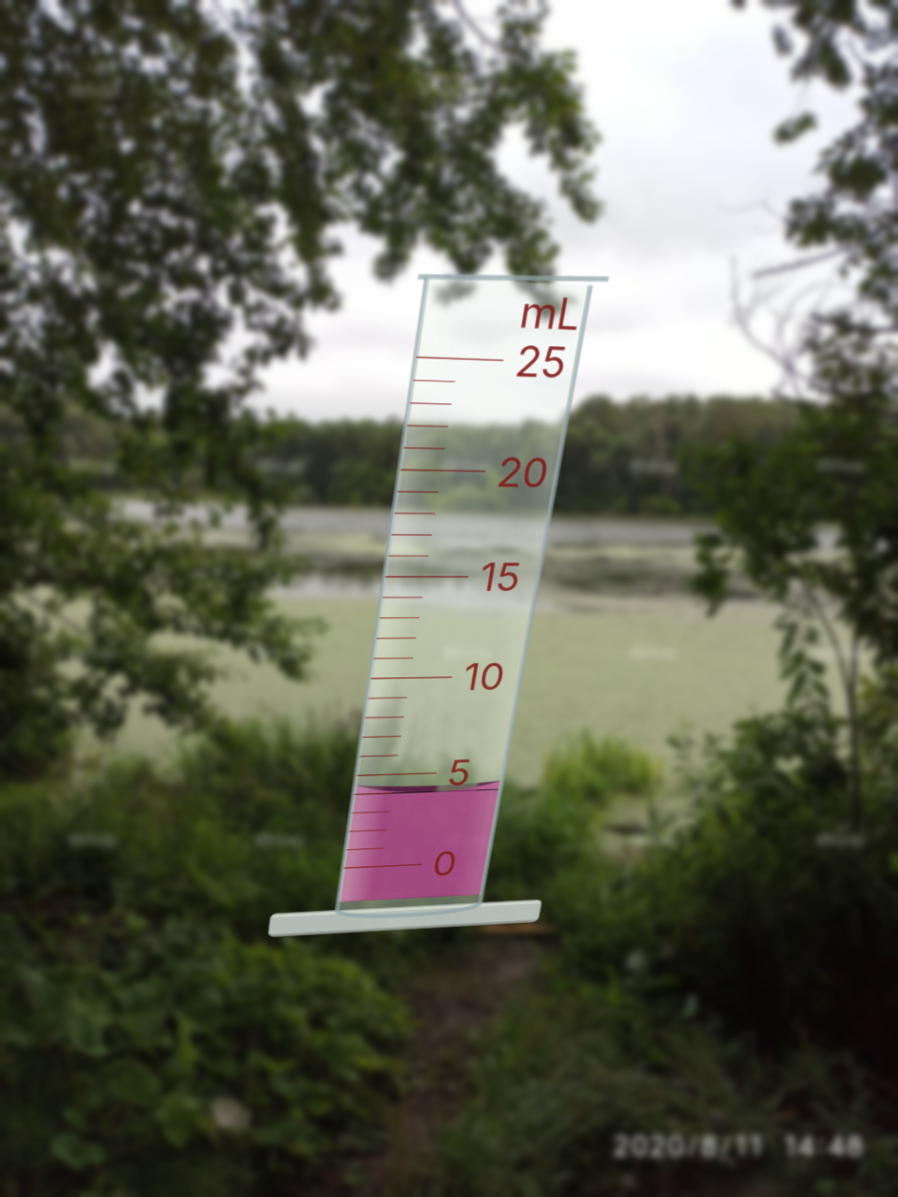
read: 4 mL
